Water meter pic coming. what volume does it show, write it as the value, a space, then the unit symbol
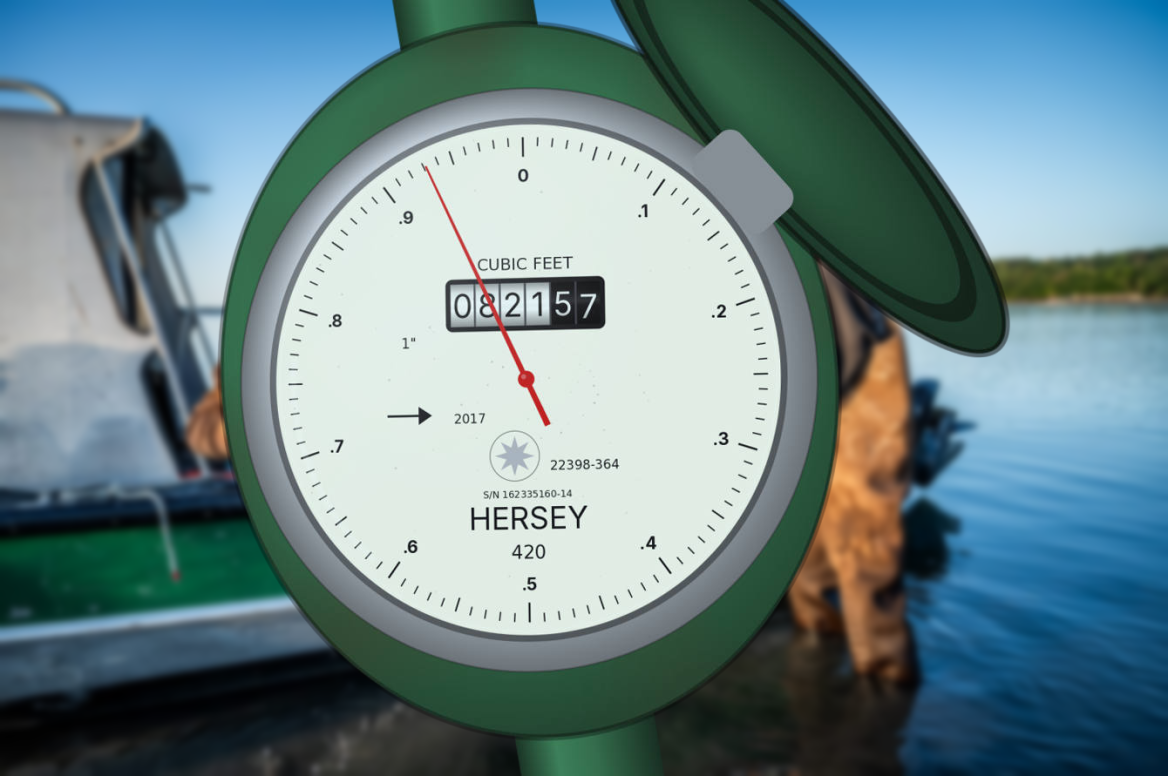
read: 82156.93 ft³
